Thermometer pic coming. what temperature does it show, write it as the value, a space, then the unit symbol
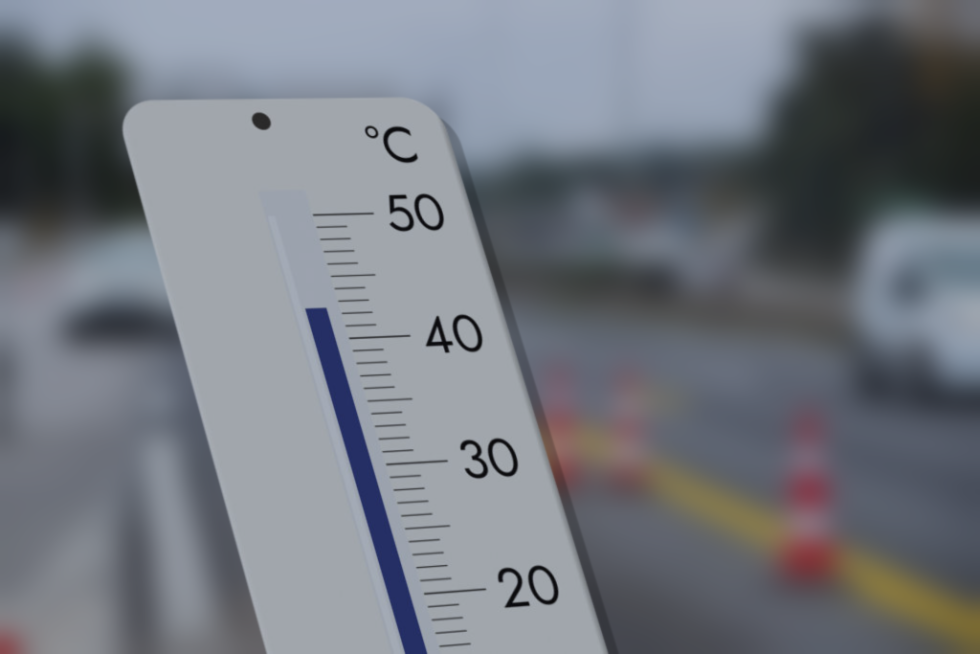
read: 42.5 °C
